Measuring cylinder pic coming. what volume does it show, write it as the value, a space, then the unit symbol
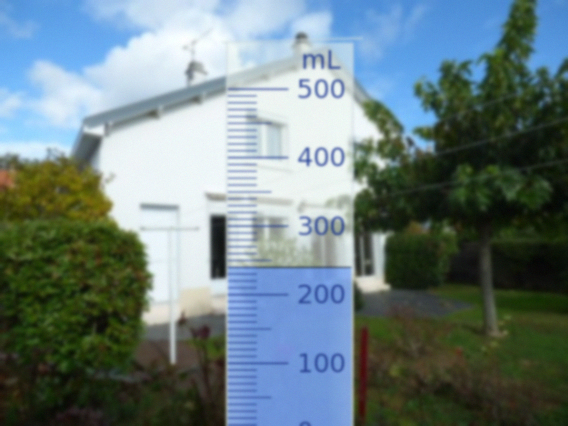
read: 240 mL
